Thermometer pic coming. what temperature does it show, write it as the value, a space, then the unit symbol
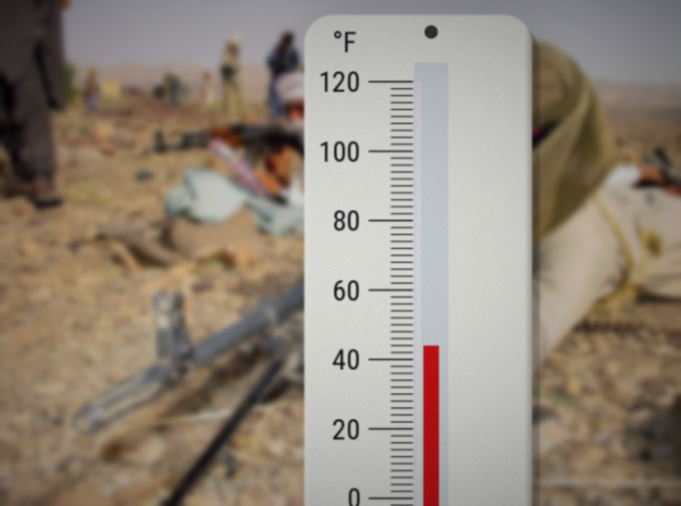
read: 44 °F
